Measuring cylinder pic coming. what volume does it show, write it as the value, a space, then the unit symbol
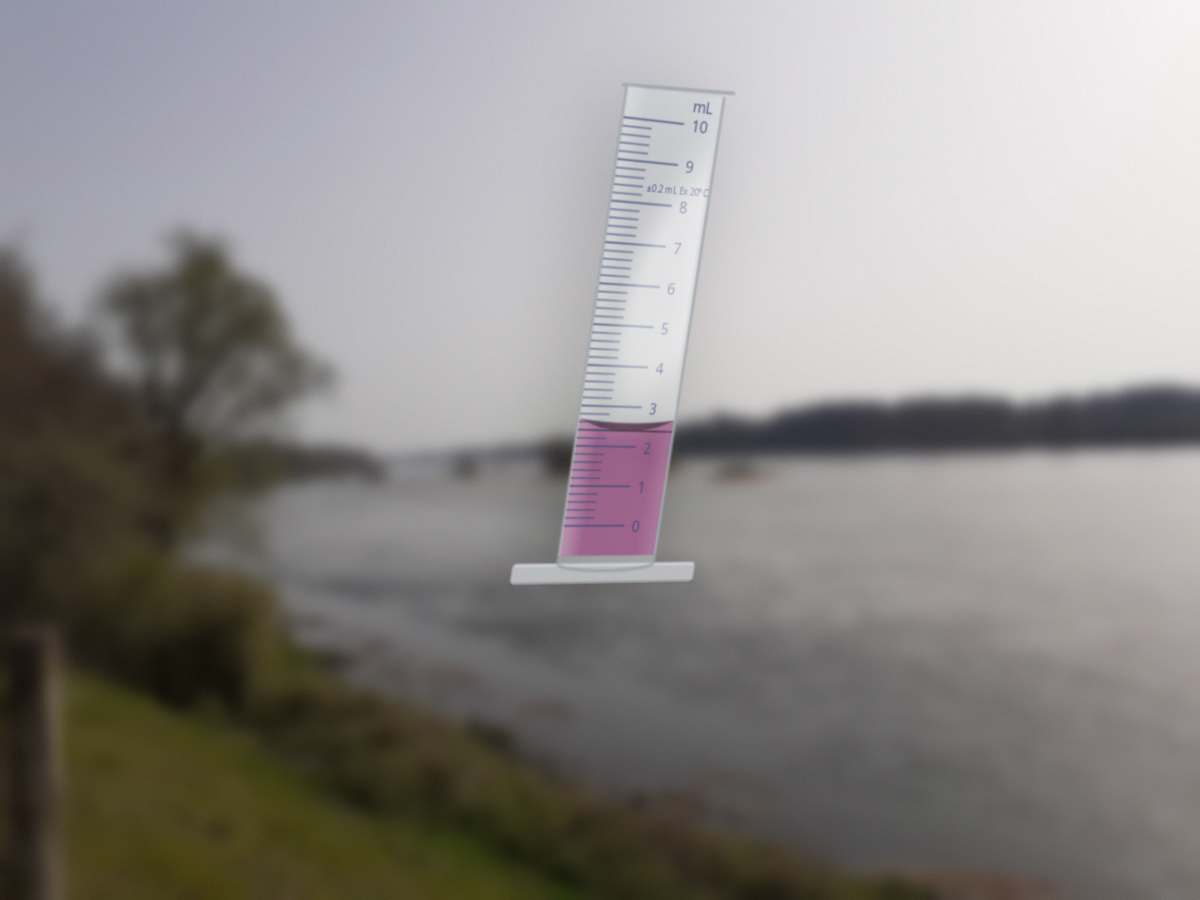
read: 2.4 mL
